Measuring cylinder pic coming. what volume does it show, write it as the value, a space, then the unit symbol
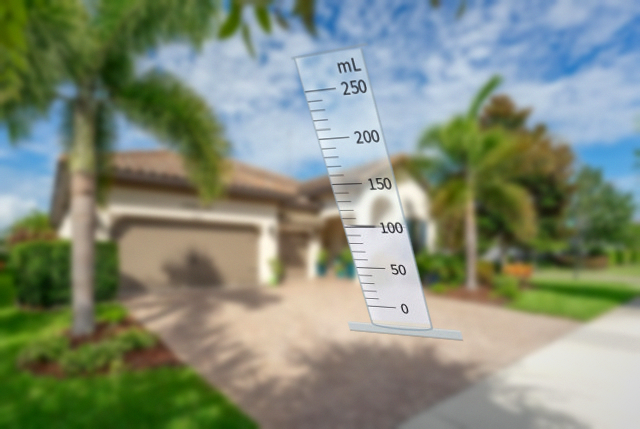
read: 100 mL
